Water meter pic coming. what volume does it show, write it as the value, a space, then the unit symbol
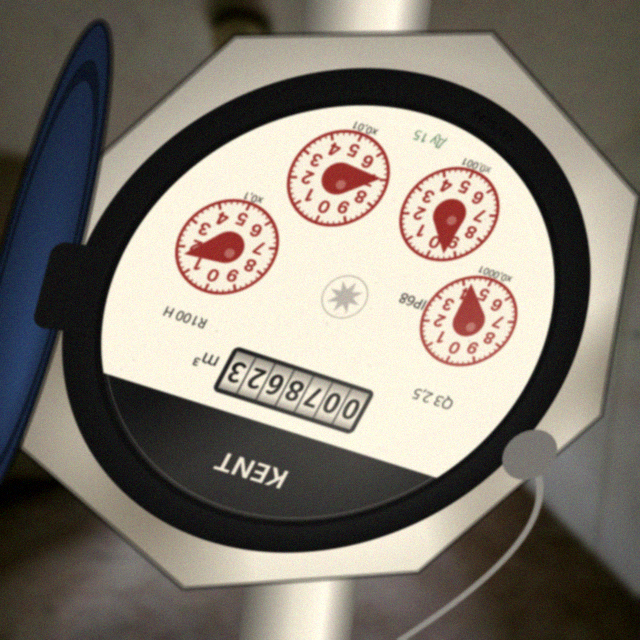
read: 78623.1694 m³
